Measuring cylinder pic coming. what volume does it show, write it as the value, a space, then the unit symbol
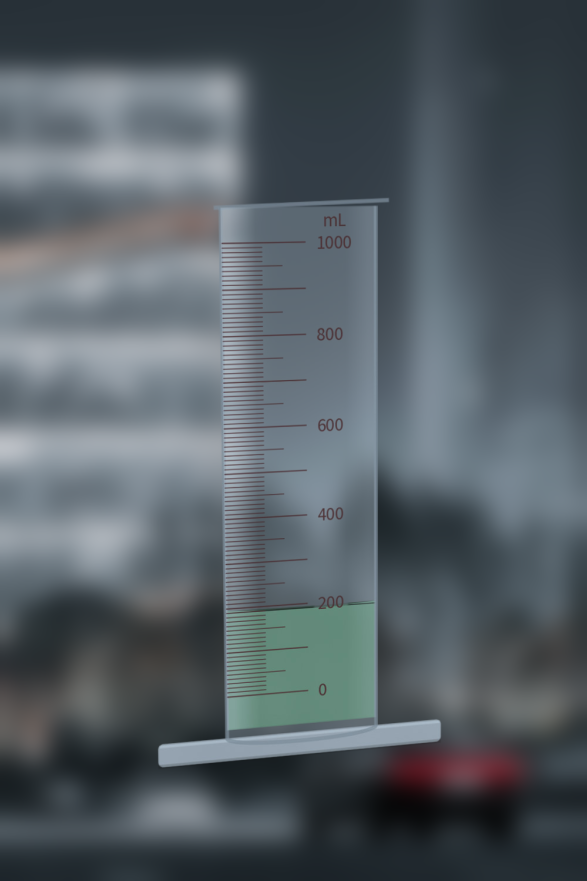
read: 190 mL
